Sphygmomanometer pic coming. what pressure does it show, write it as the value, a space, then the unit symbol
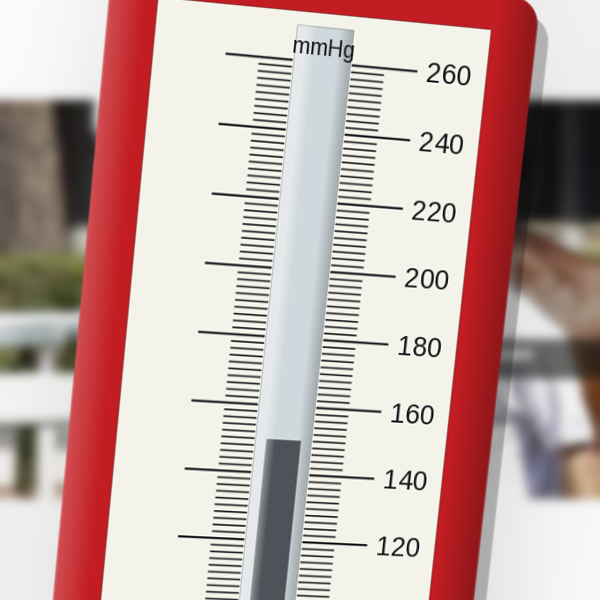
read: 150 mmHg
